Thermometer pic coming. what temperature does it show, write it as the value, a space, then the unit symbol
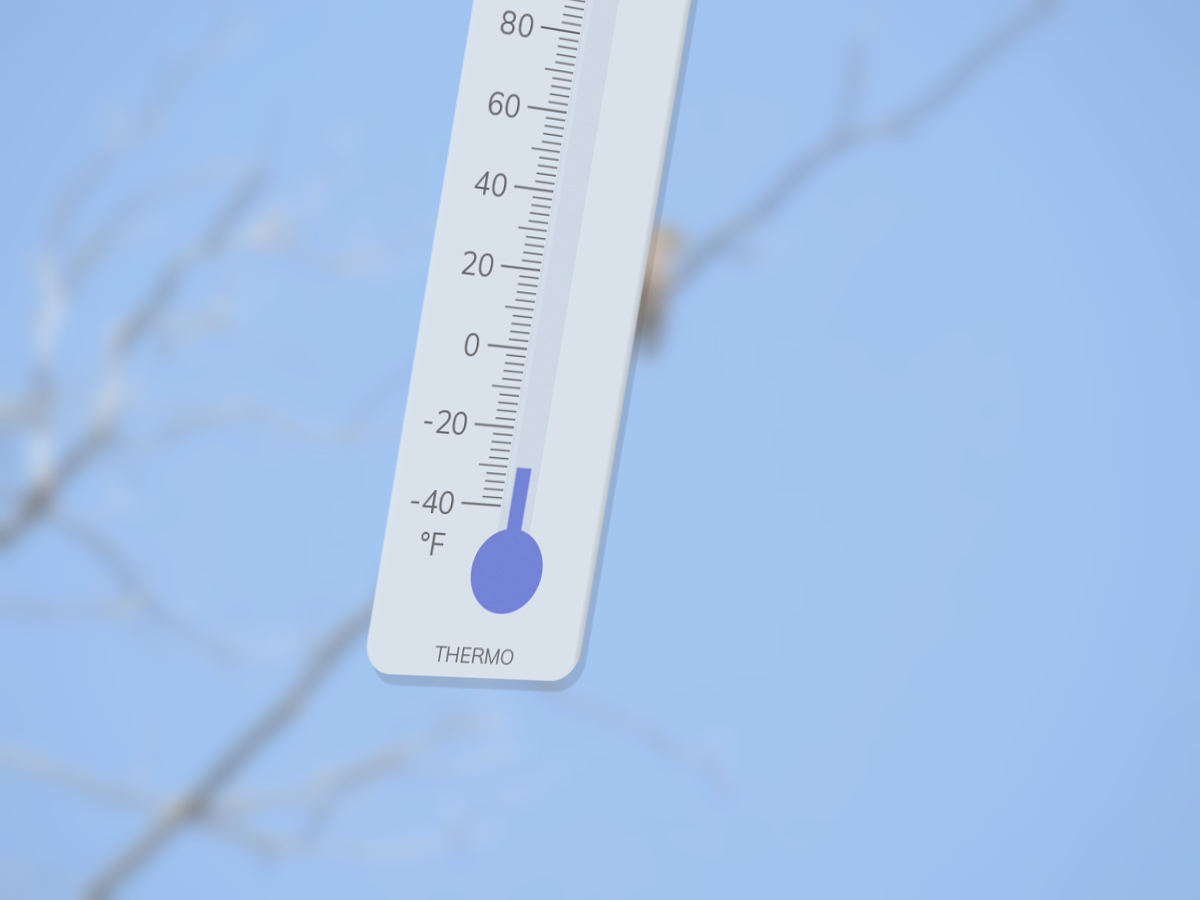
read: -30 °F
